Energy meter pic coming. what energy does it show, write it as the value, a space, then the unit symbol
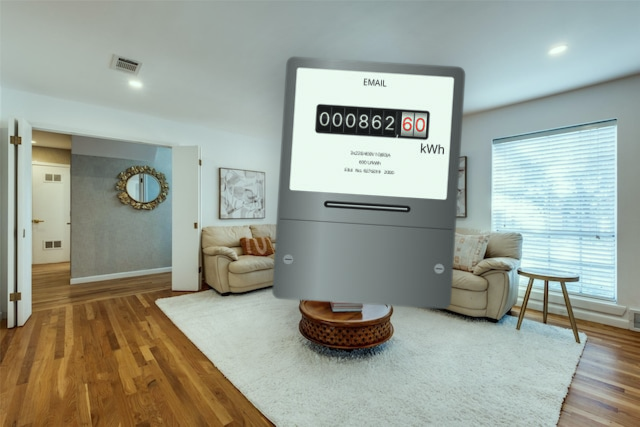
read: 862.60 kWh
